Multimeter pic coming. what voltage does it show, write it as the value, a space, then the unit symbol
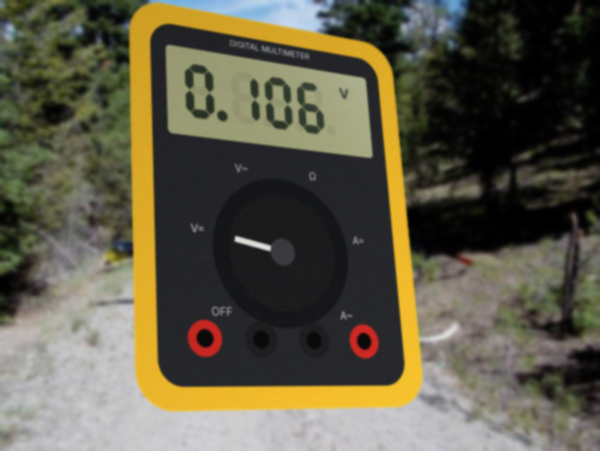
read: 0.106 V
